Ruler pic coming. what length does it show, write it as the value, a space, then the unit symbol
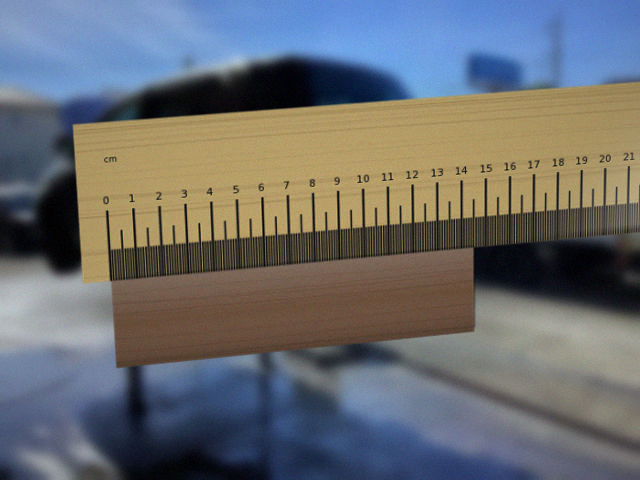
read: 14.5 cm
